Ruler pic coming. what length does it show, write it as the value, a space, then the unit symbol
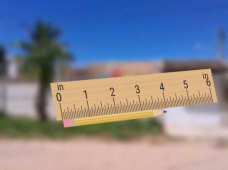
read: 4 in
